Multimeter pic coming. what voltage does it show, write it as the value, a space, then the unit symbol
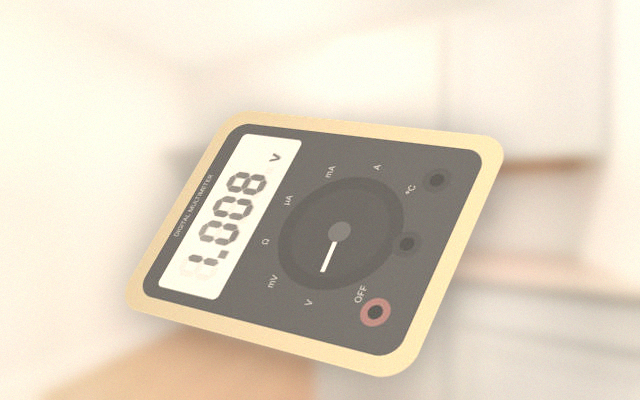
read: 1.008 V
